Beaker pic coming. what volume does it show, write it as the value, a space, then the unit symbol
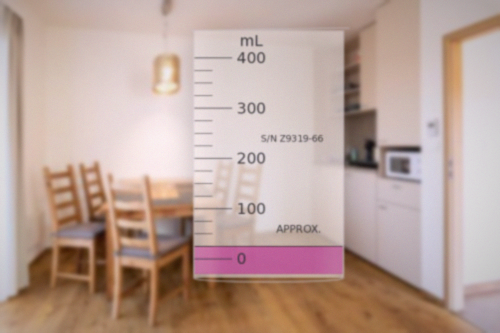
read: 25 mL
